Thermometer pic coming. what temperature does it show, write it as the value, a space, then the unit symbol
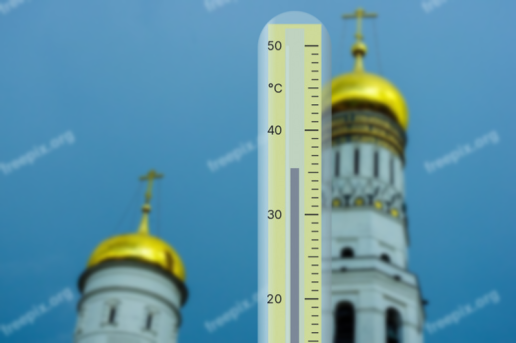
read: 35.5 °C
